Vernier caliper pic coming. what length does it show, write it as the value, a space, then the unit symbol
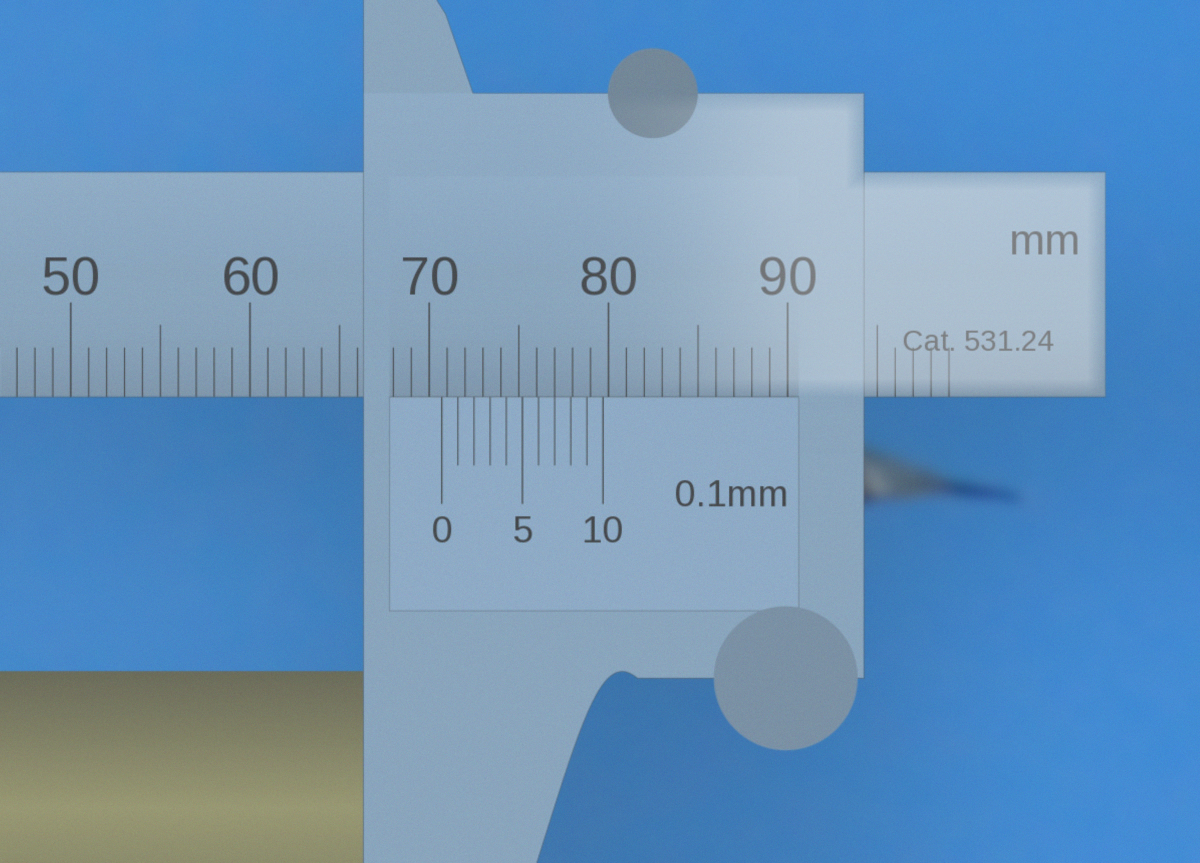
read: 70.7 mm
